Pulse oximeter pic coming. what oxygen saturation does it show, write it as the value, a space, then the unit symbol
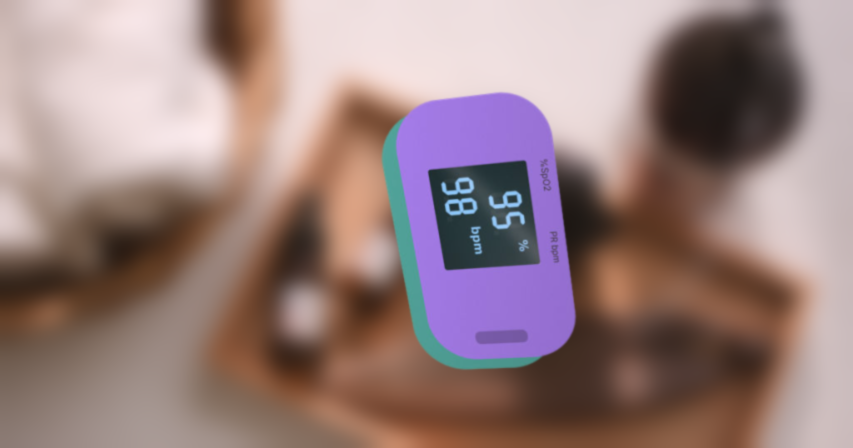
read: 95 %
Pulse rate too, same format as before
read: 98 bpm
